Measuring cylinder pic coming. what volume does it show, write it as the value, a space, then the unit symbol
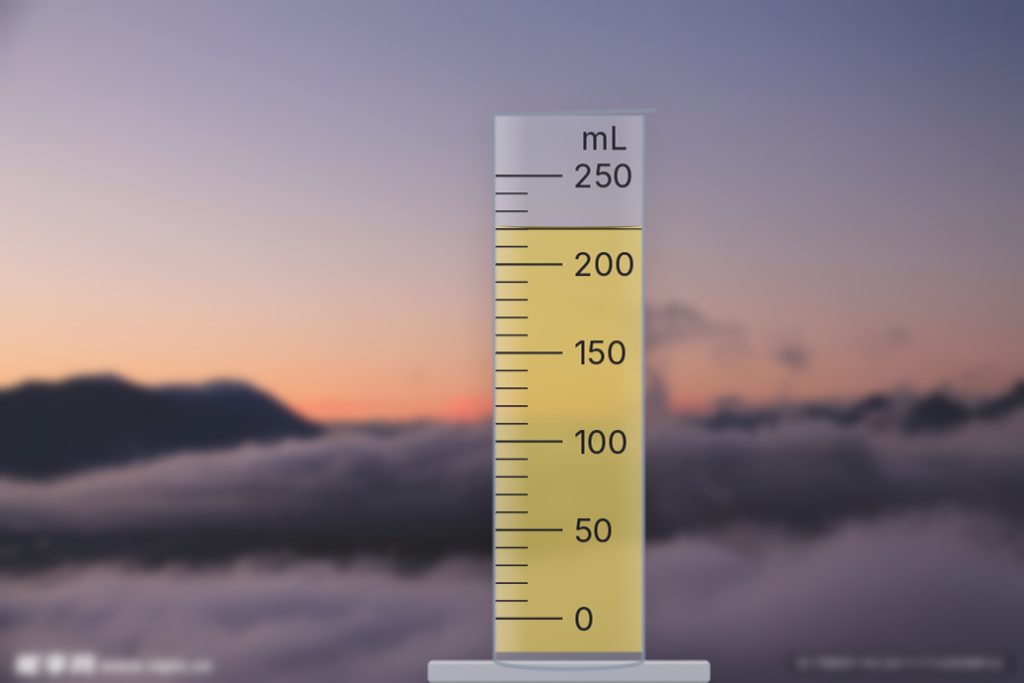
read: 220 mL
